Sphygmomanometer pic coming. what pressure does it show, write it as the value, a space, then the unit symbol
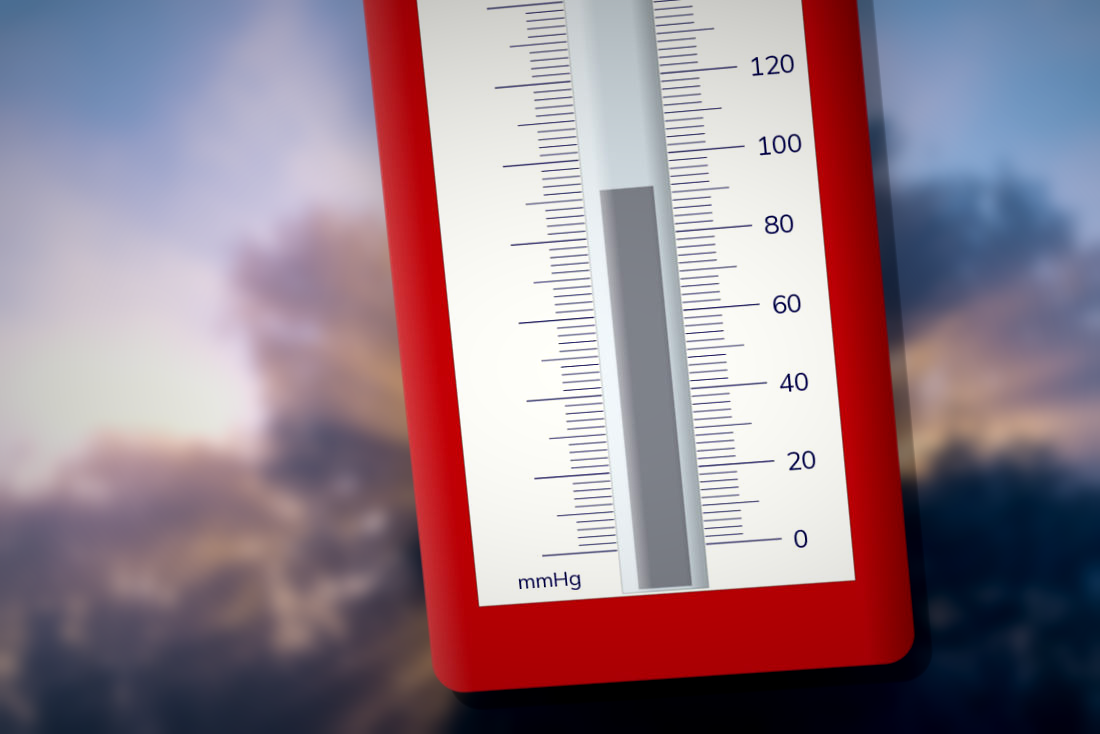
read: 92 mmHg
